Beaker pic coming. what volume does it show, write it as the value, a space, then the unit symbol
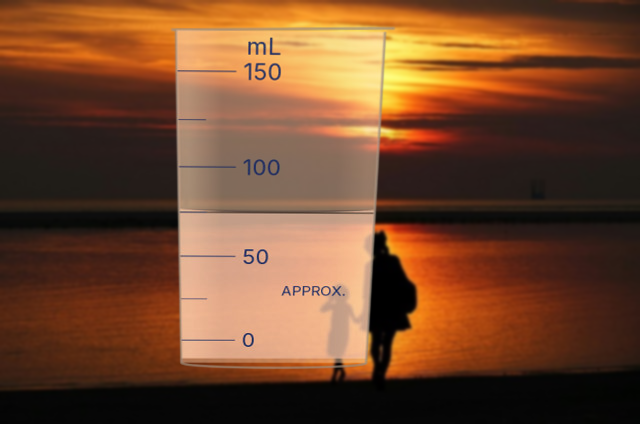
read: 75 mL
